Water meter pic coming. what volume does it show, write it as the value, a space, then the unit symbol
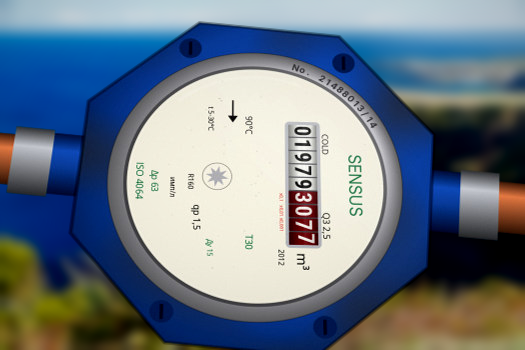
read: 1979.3077 m³
